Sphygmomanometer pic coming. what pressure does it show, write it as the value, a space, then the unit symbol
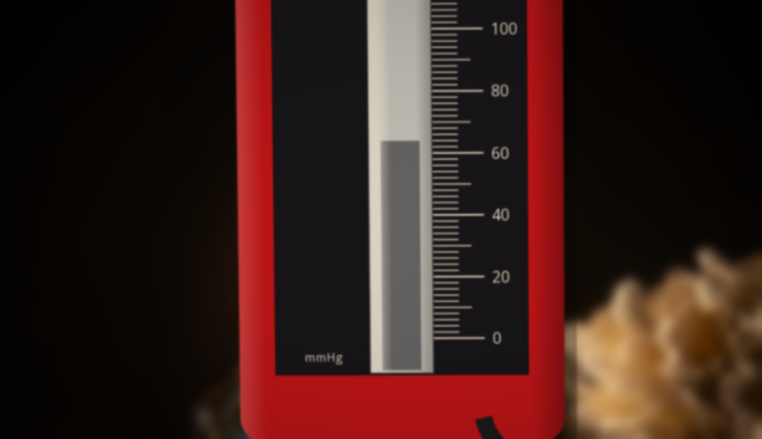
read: 64 mmHg
